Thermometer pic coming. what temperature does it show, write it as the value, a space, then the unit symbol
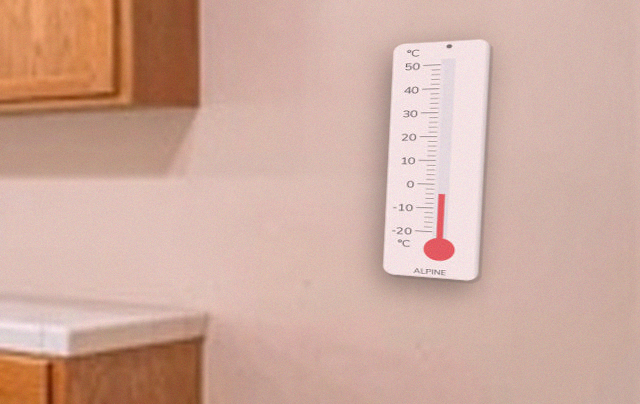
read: -4 °C
